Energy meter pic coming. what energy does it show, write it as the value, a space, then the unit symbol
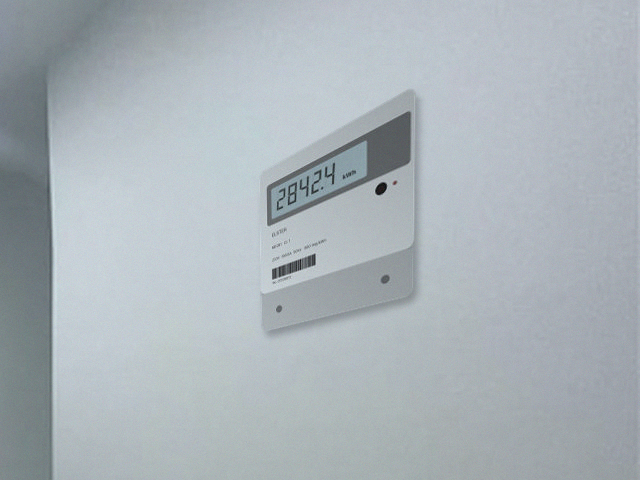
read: 2842.4 kWh
